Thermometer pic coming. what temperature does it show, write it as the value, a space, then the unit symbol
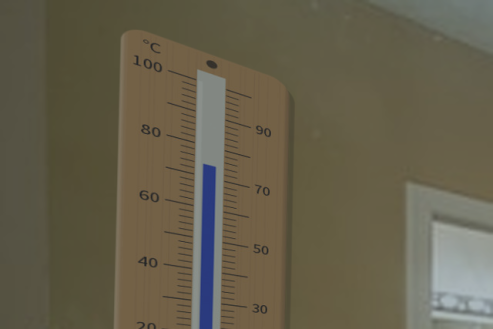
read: 74 °C
